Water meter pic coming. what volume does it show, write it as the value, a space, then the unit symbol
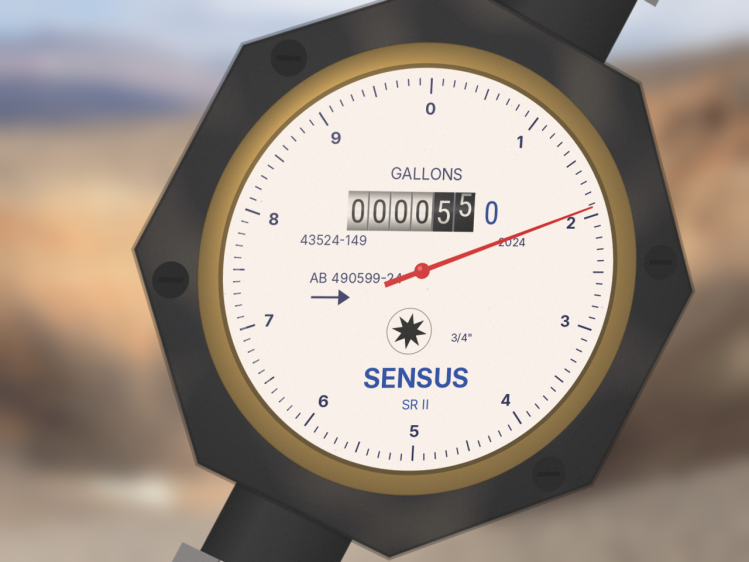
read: 551.9 gal
